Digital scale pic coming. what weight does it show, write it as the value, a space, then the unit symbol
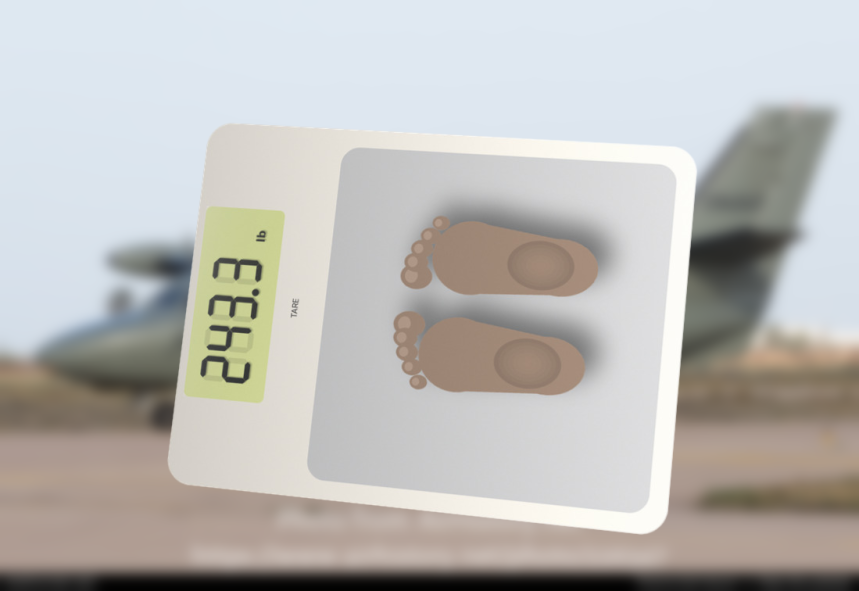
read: 243.3 lb
